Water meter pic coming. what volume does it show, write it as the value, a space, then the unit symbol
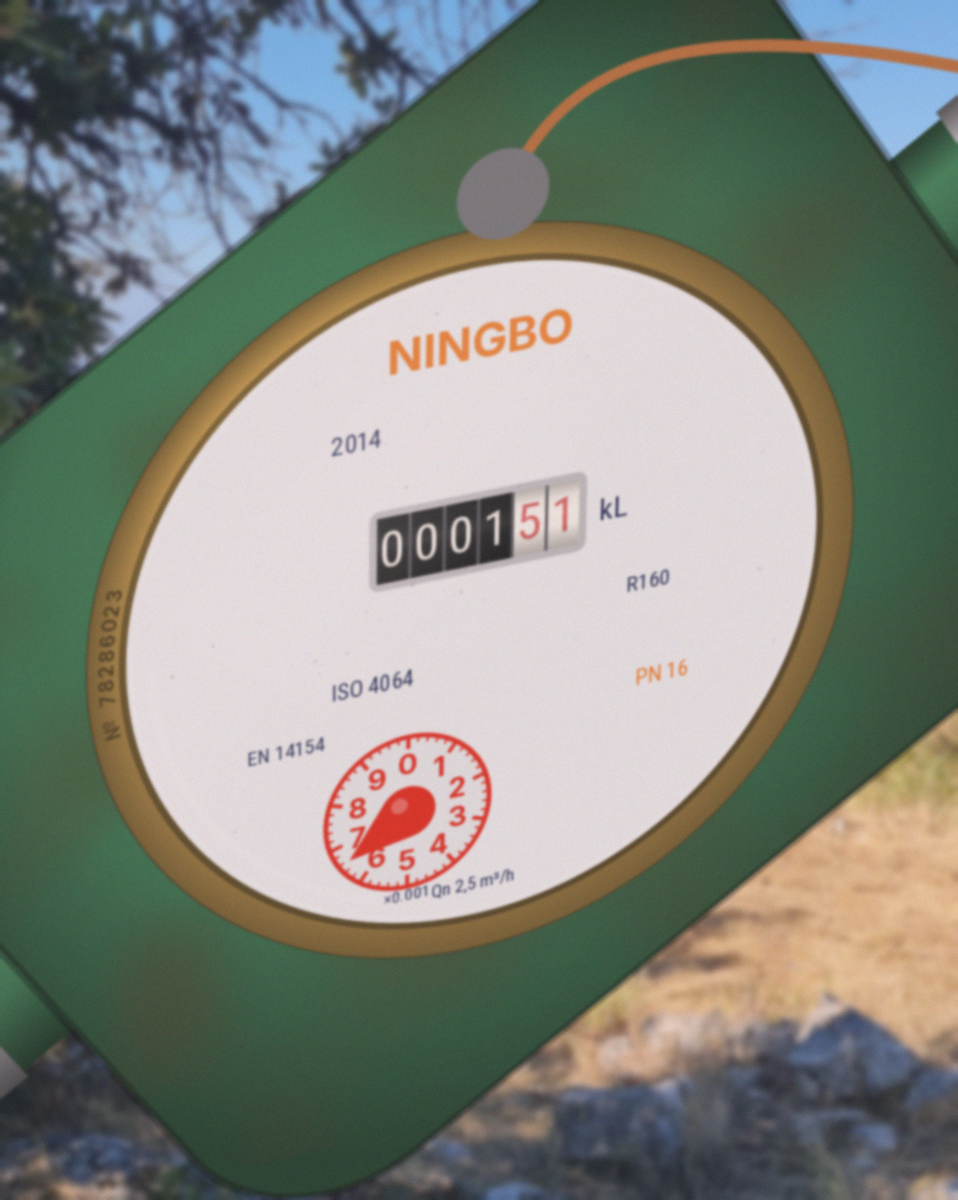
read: 1.516 kL
